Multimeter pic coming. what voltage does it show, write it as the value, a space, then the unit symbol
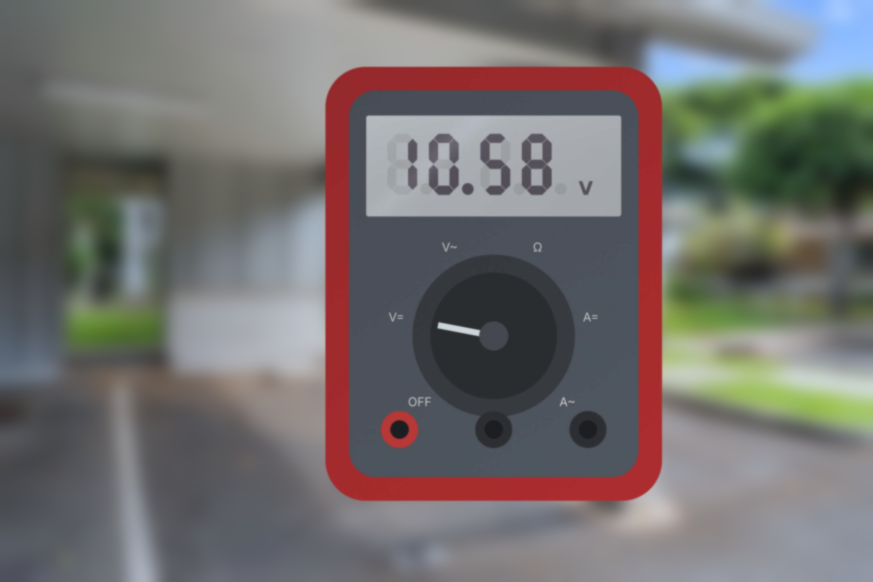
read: 10.58 V
